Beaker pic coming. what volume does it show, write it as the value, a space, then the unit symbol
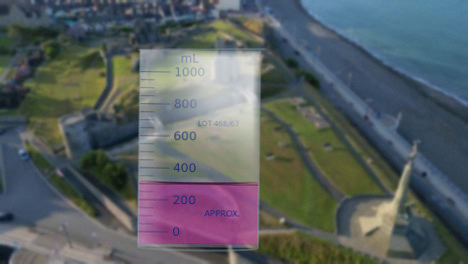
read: 300 mL
